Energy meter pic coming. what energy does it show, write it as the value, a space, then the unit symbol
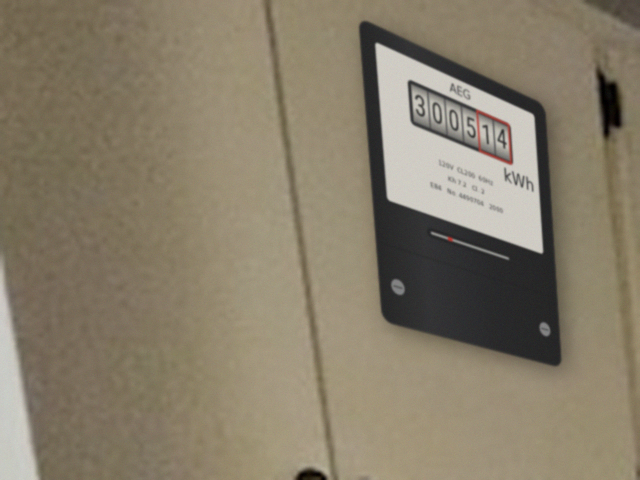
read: 3005.14 kWh
